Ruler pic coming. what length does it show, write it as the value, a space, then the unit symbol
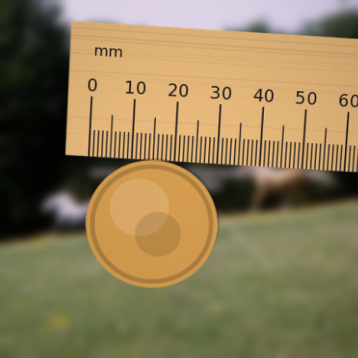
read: 31 mm
